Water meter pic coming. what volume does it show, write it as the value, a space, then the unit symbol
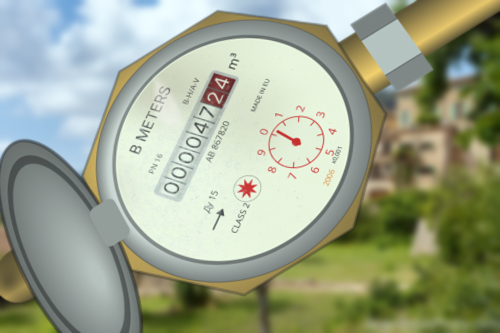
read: 47.240 m³
